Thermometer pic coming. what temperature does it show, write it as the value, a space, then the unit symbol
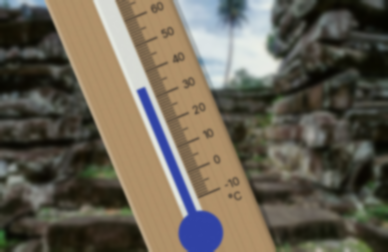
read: 35 °C
